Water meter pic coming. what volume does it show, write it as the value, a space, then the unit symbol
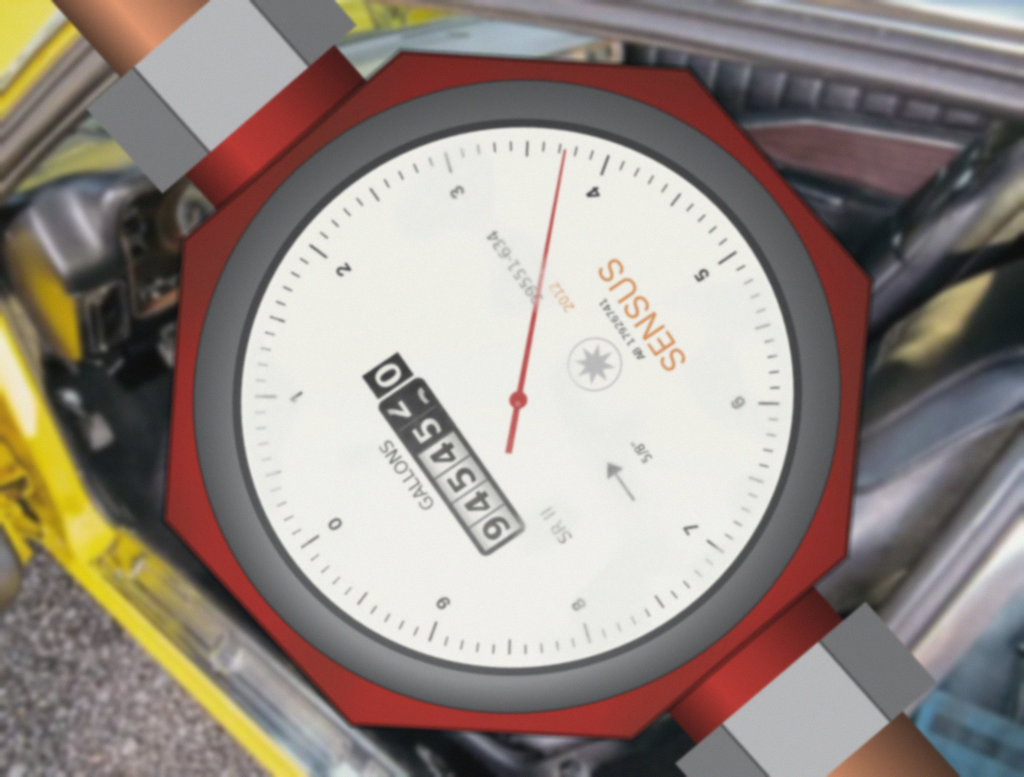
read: 9454523.7 gal
